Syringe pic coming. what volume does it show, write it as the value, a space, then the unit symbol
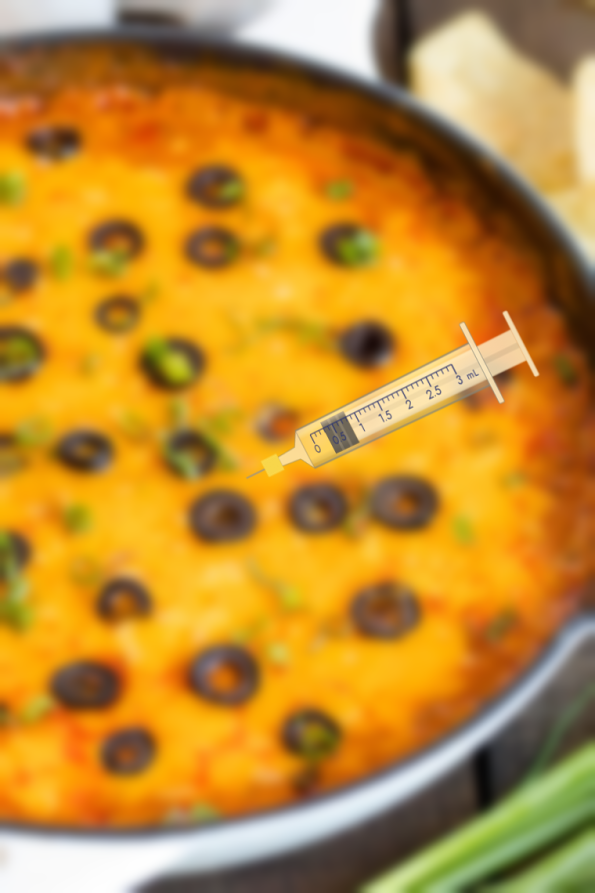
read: 0.3 mL
